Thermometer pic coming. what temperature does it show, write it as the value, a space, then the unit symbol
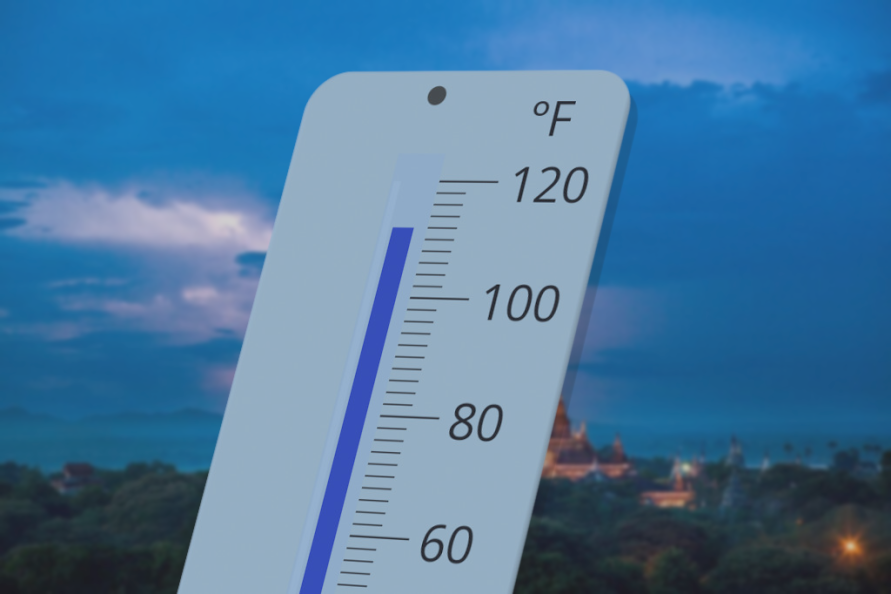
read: 112 °F
